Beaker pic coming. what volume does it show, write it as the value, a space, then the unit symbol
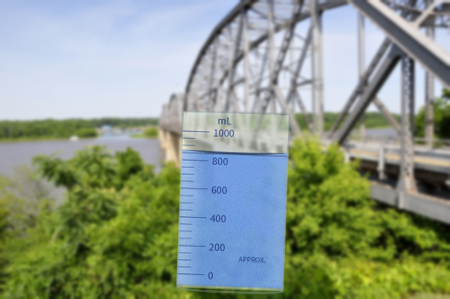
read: 850 mL
